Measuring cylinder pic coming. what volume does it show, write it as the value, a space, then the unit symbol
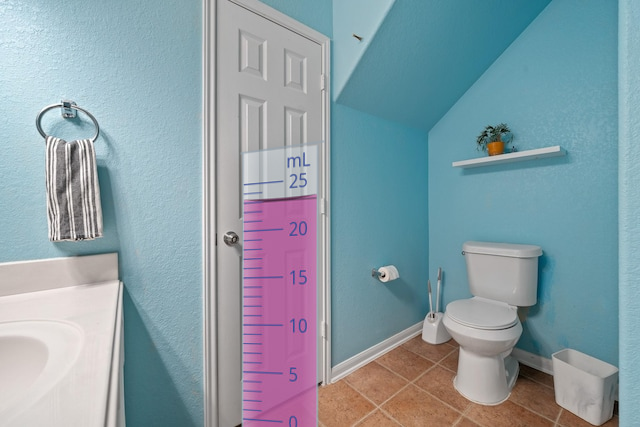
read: 23 mL
